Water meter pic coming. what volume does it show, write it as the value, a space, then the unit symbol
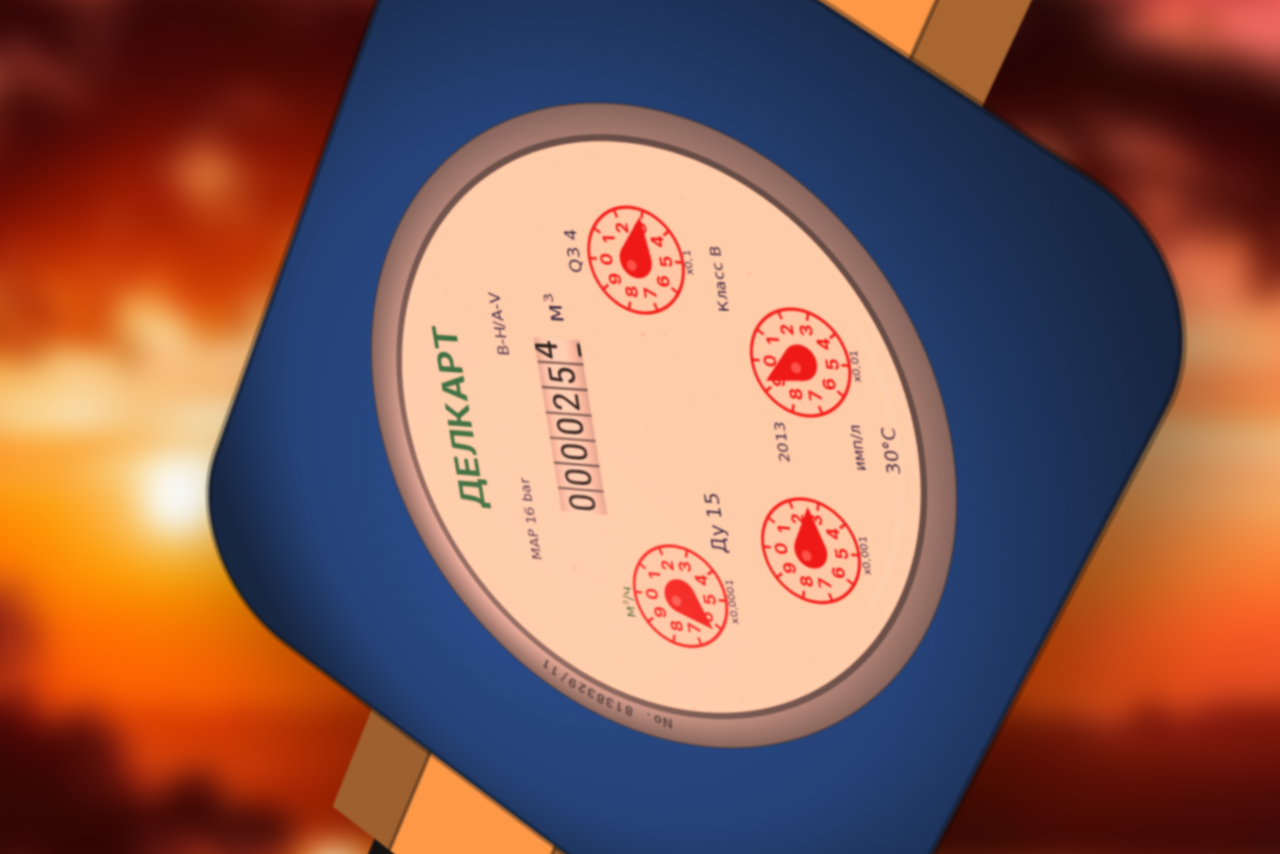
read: 254.2926 m³
